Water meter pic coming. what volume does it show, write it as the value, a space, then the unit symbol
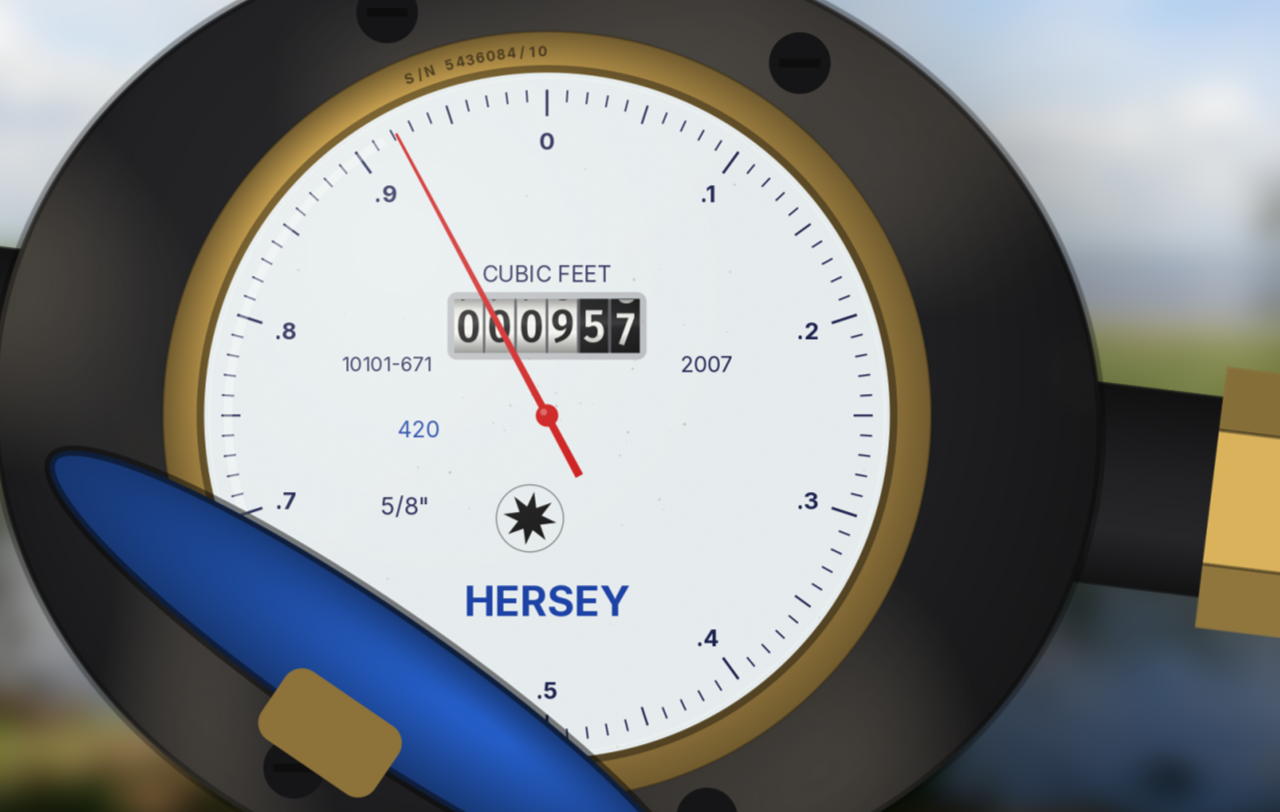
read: 956.92 ft³
